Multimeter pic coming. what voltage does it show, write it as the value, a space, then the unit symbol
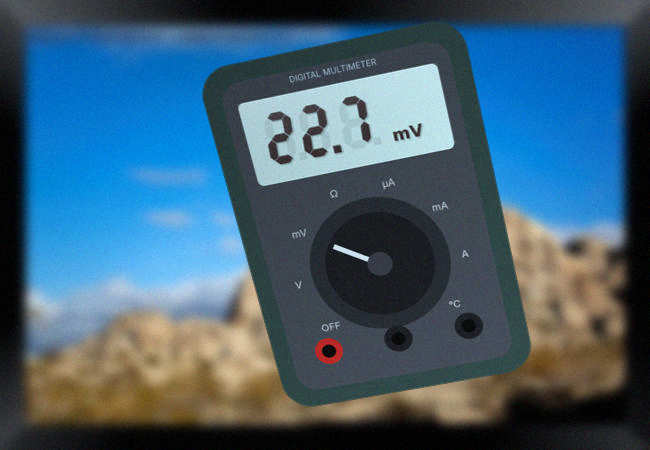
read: 22.7 mV
